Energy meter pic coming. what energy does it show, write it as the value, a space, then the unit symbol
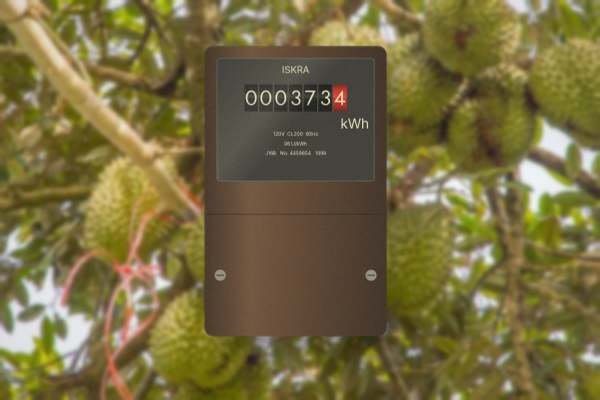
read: 373.4 kWh
